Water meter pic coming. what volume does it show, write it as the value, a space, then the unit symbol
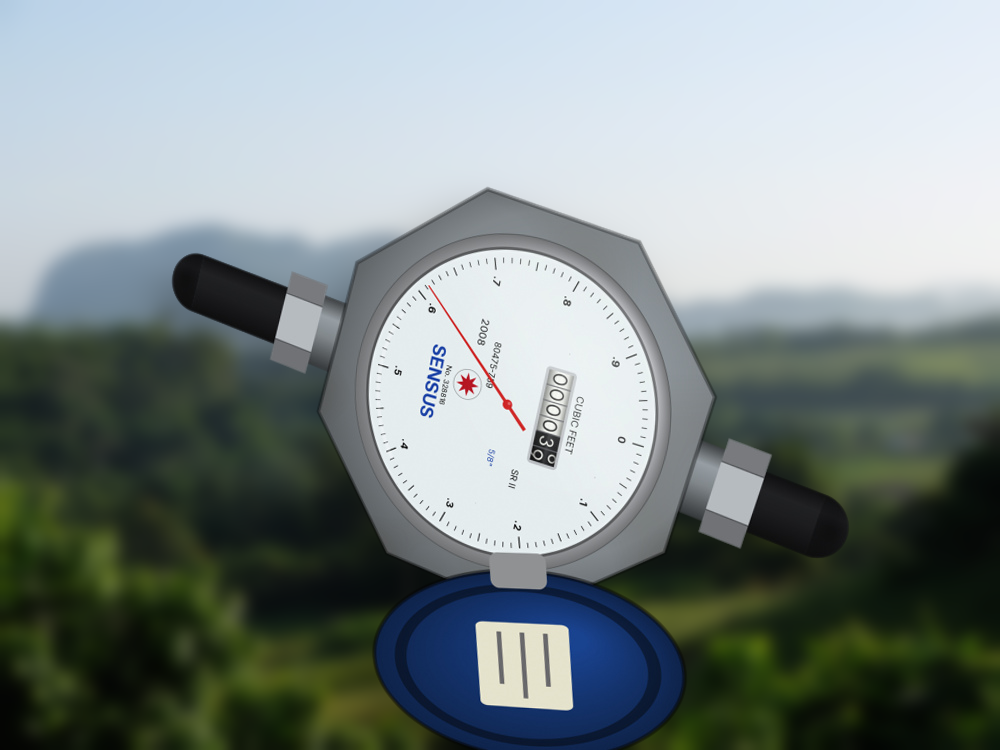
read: 38.61 ft³
